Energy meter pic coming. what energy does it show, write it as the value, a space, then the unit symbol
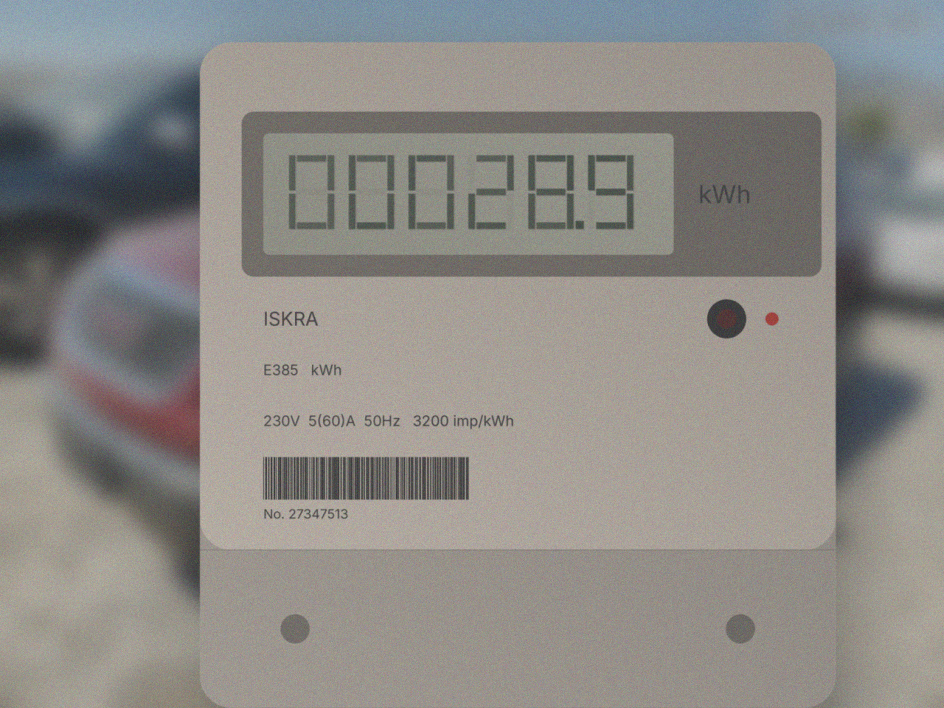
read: 28.9 kWh
